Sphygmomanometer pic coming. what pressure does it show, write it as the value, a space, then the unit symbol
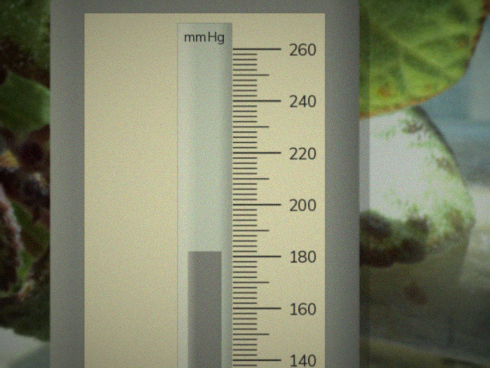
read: 182 mmHg
